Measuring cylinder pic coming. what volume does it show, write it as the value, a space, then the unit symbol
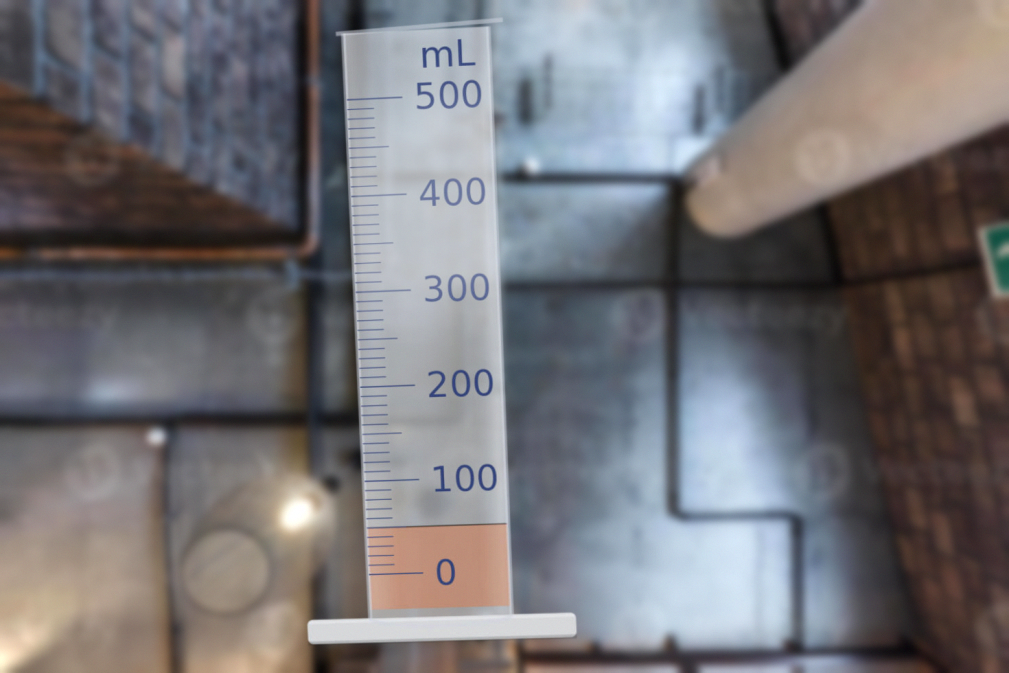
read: 50 mL
